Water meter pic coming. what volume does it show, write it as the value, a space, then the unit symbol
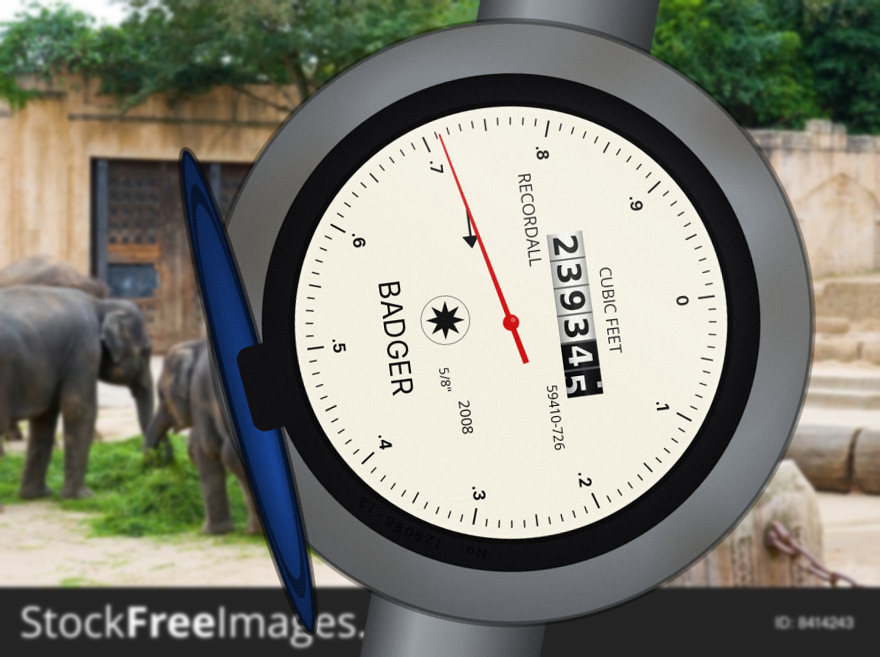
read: 239344.71 ft³
